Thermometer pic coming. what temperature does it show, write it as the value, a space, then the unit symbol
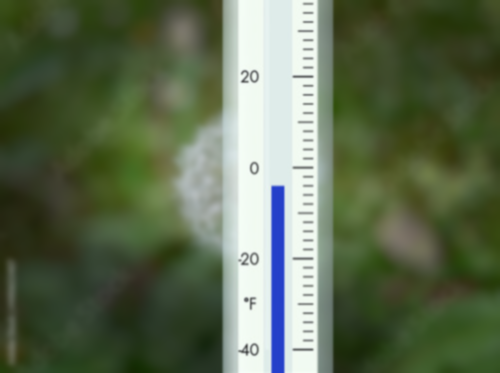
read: -4 °F
